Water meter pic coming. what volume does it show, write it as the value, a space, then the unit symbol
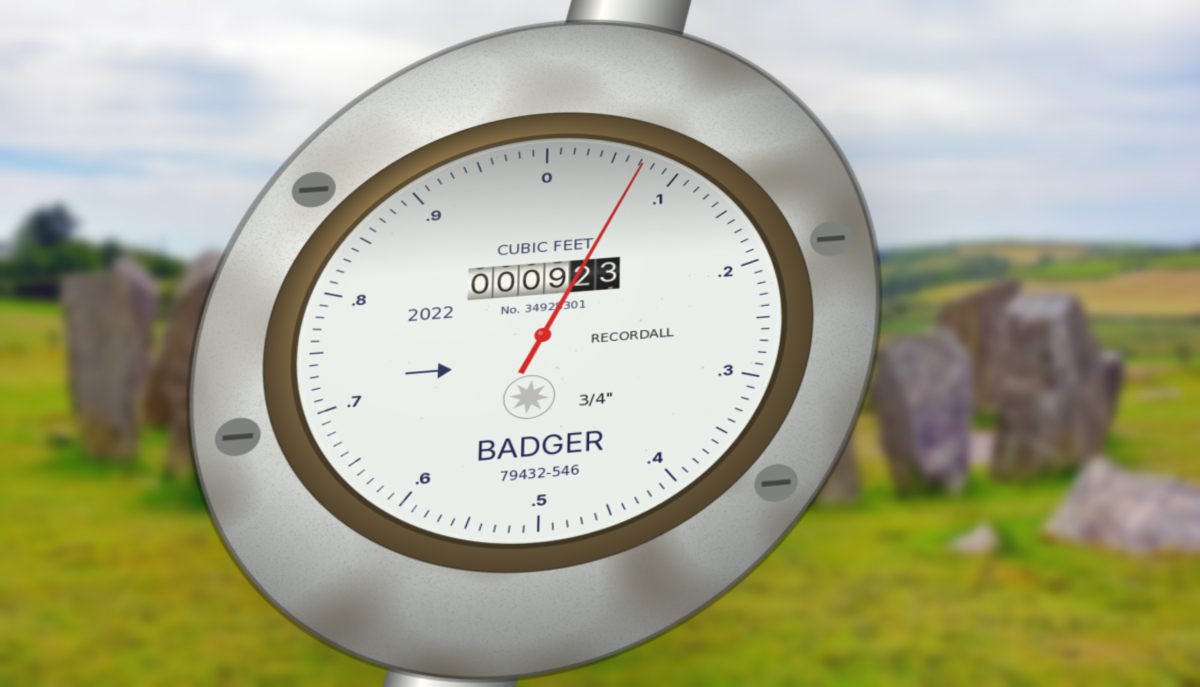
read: 923.07 ft³
